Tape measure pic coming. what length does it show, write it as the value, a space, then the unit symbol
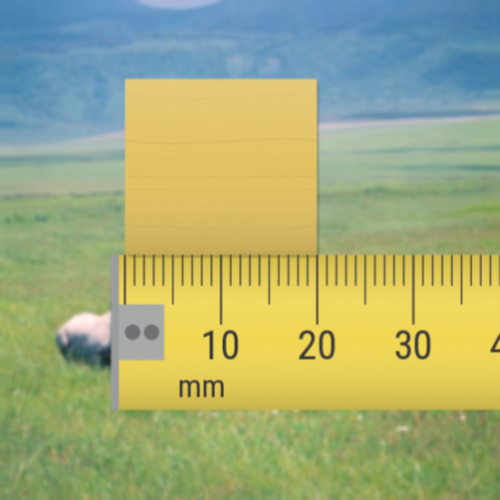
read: 20 mm
